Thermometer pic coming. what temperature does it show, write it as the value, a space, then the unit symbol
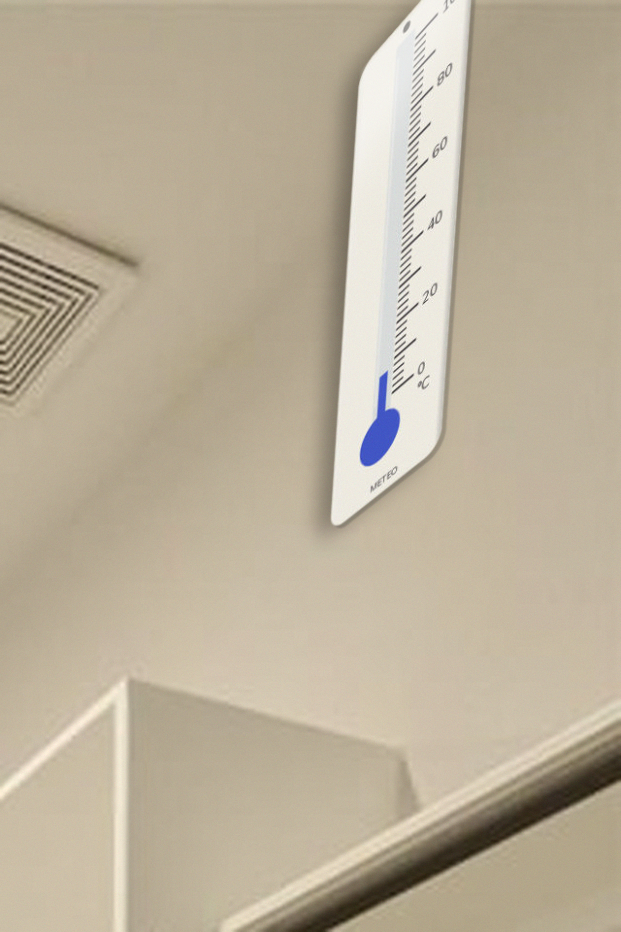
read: 8 °C
